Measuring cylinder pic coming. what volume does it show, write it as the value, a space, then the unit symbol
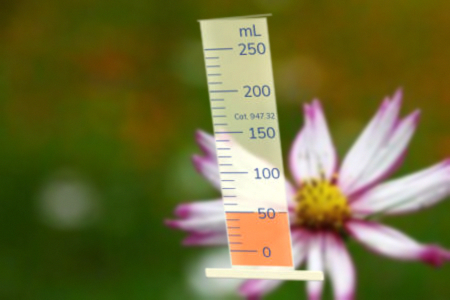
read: 50 mL
